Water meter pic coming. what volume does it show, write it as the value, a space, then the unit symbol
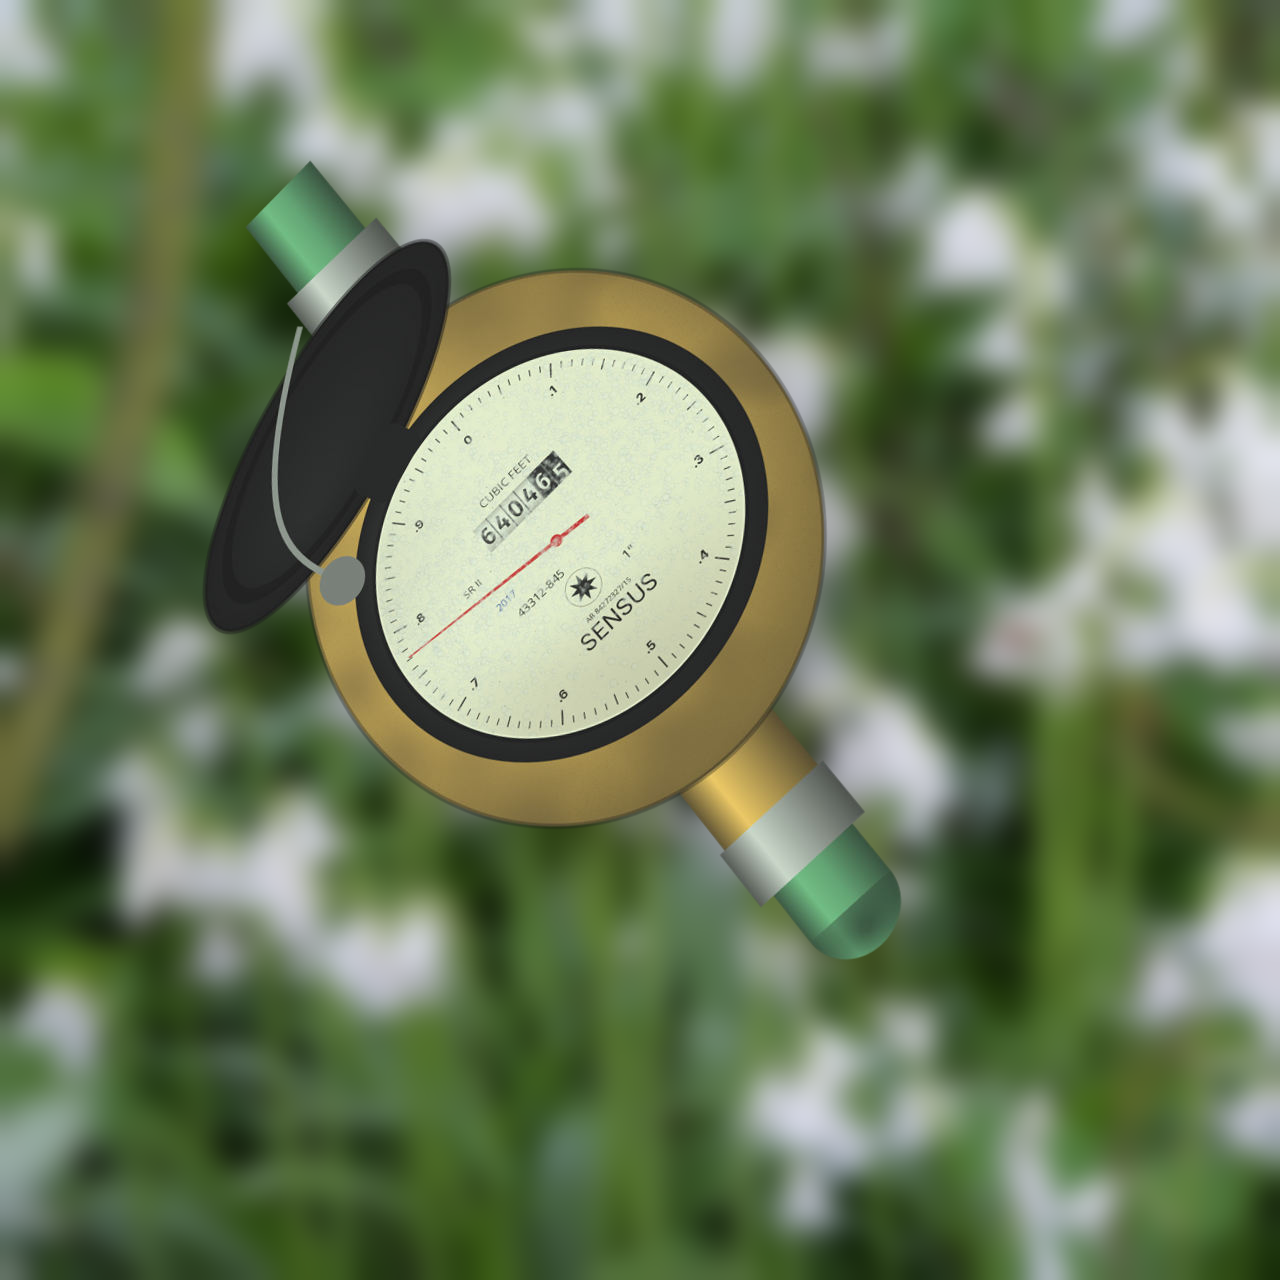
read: 640464.77 ft³
